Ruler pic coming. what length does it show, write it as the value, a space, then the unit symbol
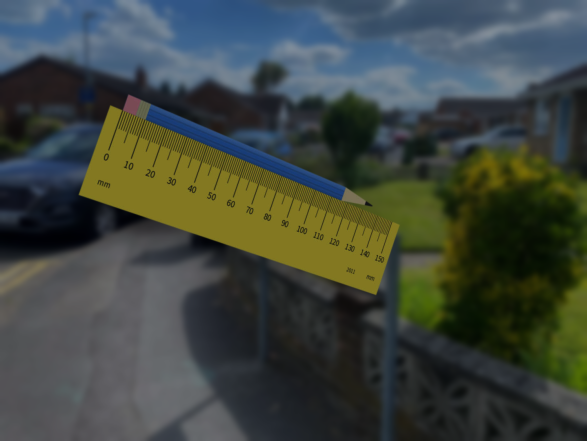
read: 135 mm
